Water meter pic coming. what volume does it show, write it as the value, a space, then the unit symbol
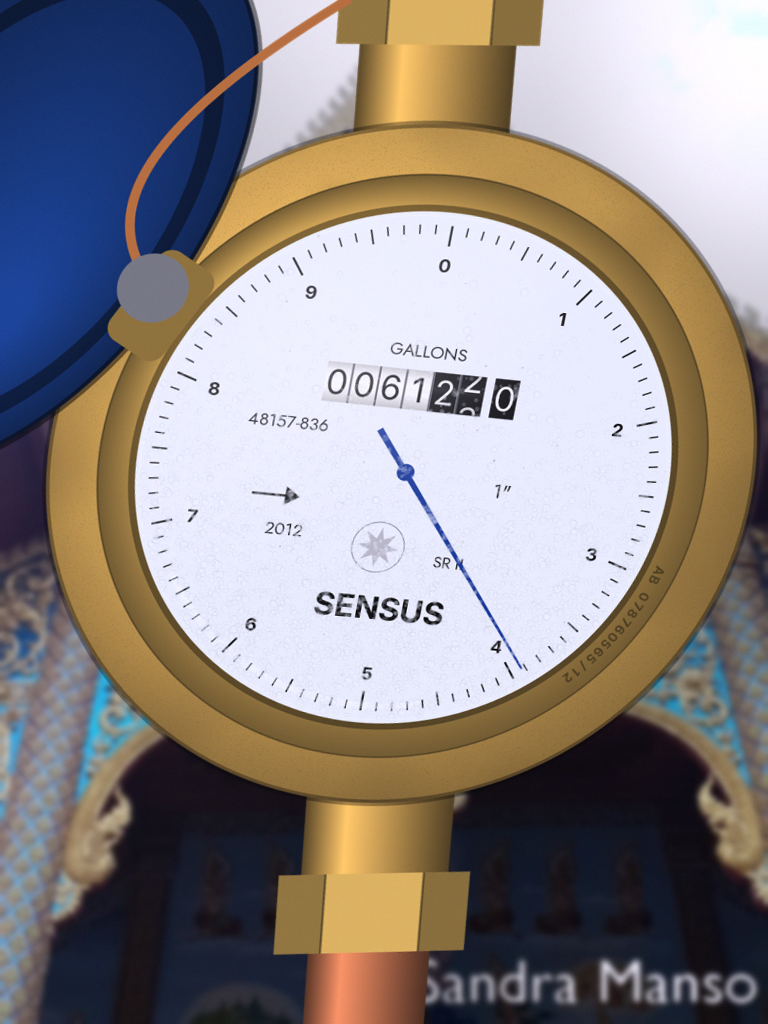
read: 61223.9 gal
